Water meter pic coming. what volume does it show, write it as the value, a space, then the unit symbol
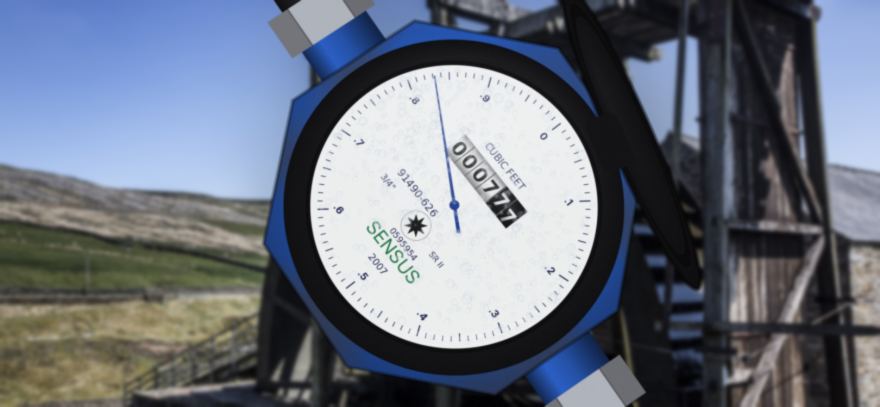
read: 776.83 ft³
